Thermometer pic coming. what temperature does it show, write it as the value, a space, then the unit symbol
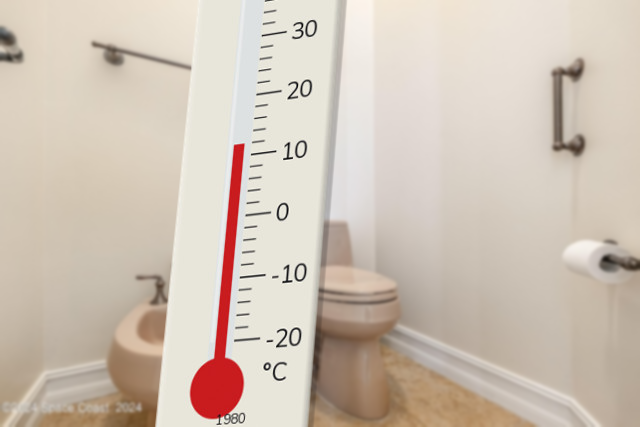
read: 12 °C
